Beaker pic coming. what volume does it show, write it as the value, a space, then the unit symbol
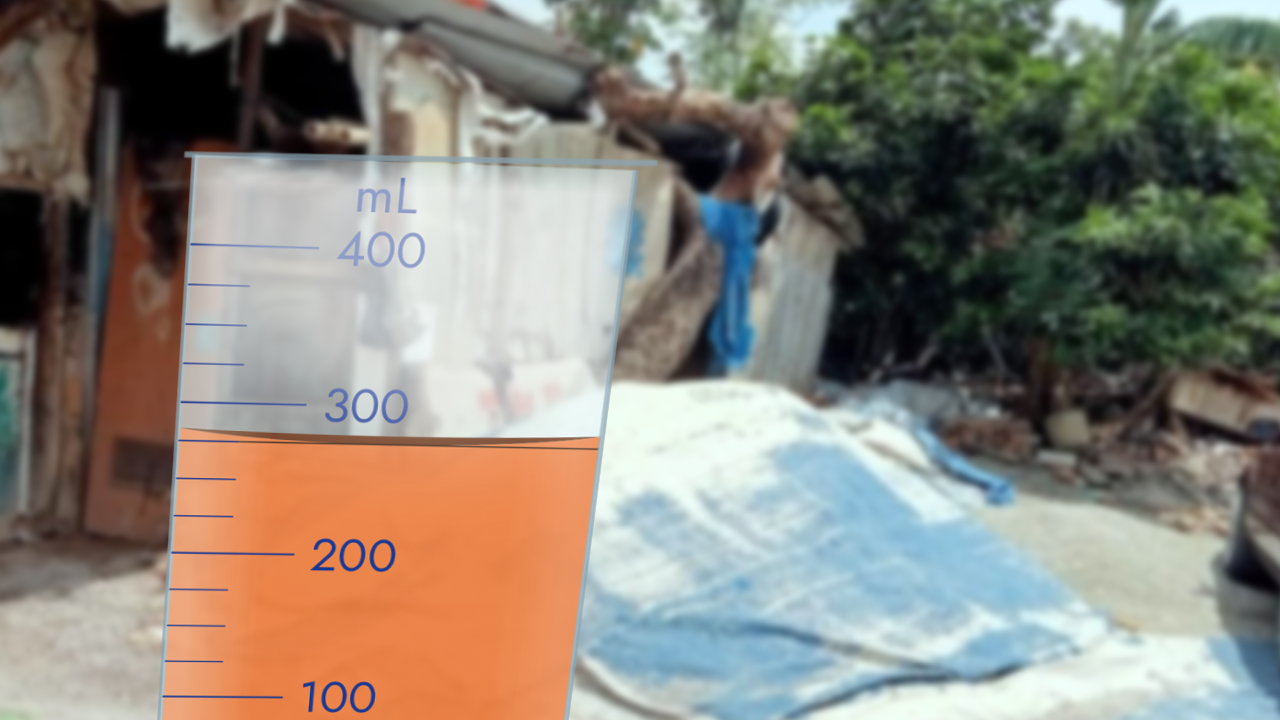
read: 275 mL
